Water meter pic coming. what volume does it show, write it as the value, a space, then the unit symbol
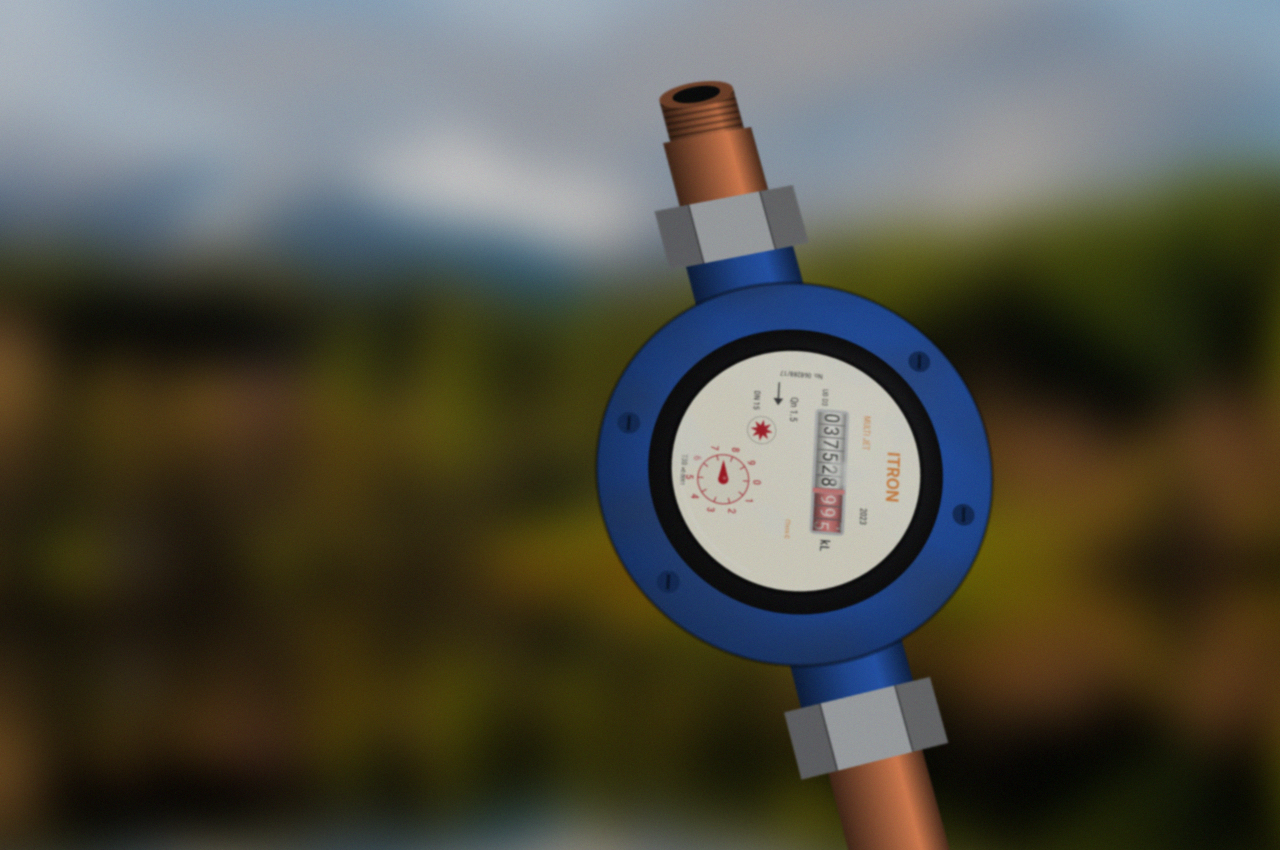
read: 37528.9947 kL
